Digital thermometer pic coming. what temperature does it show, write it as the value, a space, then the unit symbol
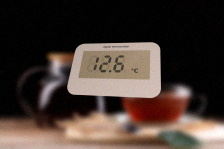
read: 12.6 °C
